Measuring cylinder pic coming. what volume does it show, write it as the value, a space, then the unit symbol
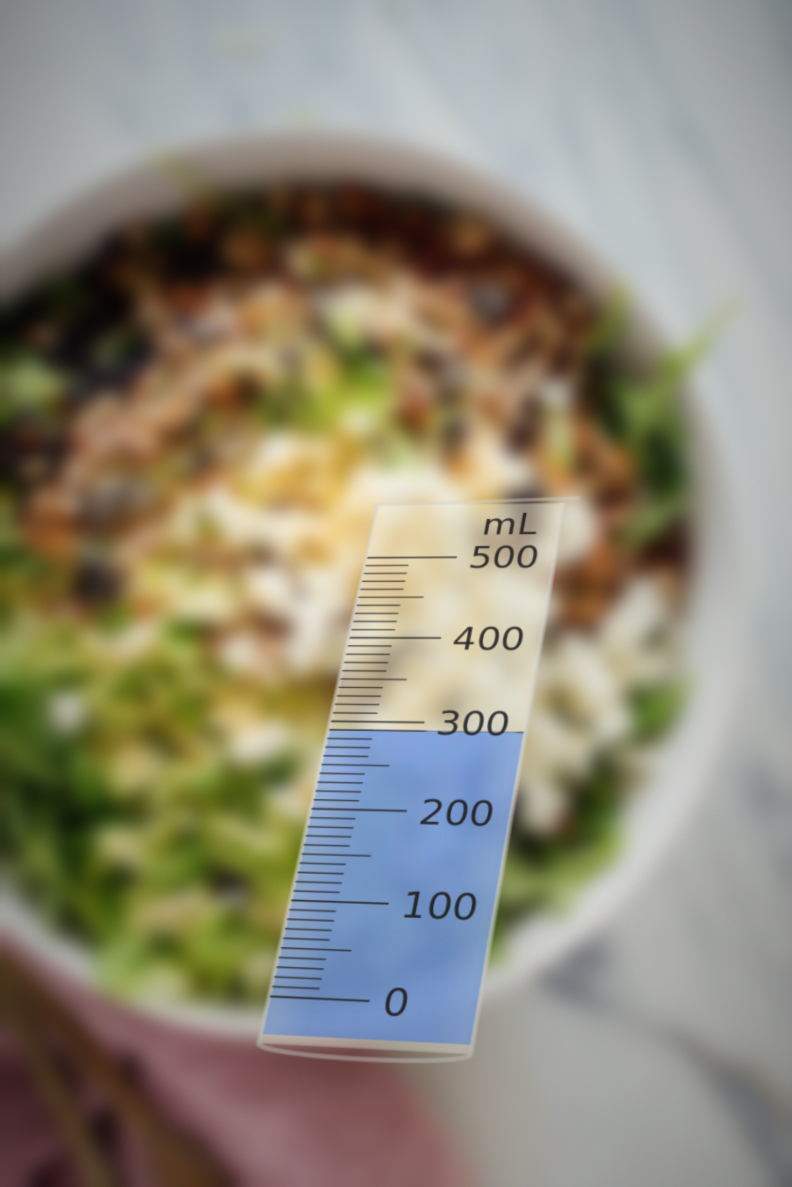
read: 290 mL
